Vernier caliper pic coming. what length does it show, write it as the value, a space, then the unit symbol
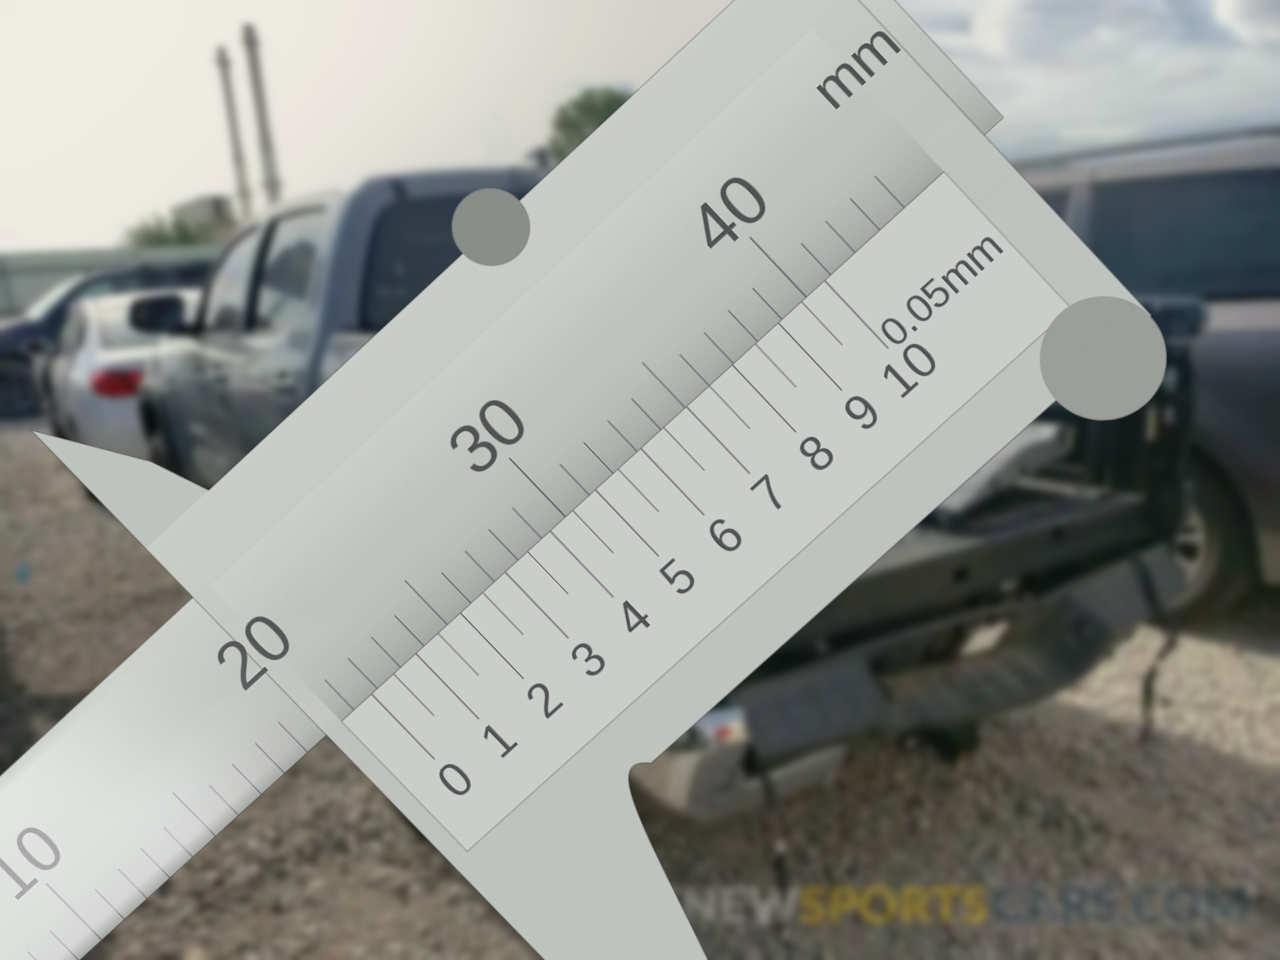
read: 21.75 mm
